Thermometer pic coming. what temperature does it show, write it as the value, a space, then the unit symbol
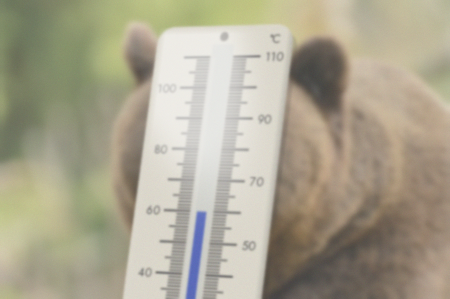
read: 60 °C
